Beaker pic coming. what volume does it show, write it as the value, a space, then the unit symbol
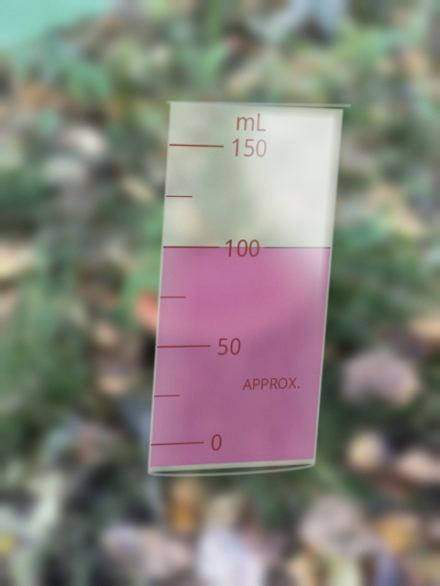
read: 100 mL
